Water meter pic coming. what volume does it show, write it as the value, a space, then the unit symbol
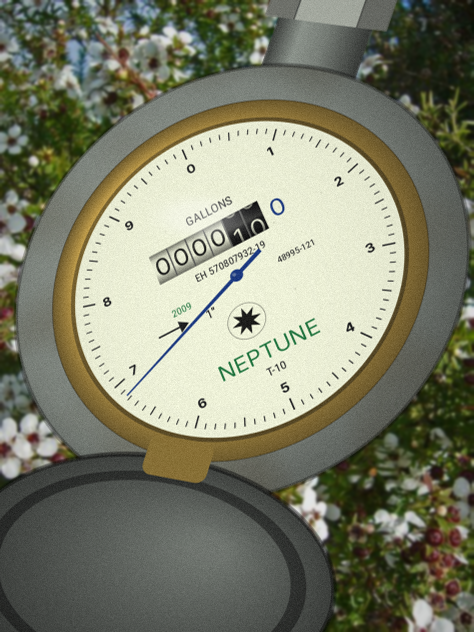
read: 96.8 gal
